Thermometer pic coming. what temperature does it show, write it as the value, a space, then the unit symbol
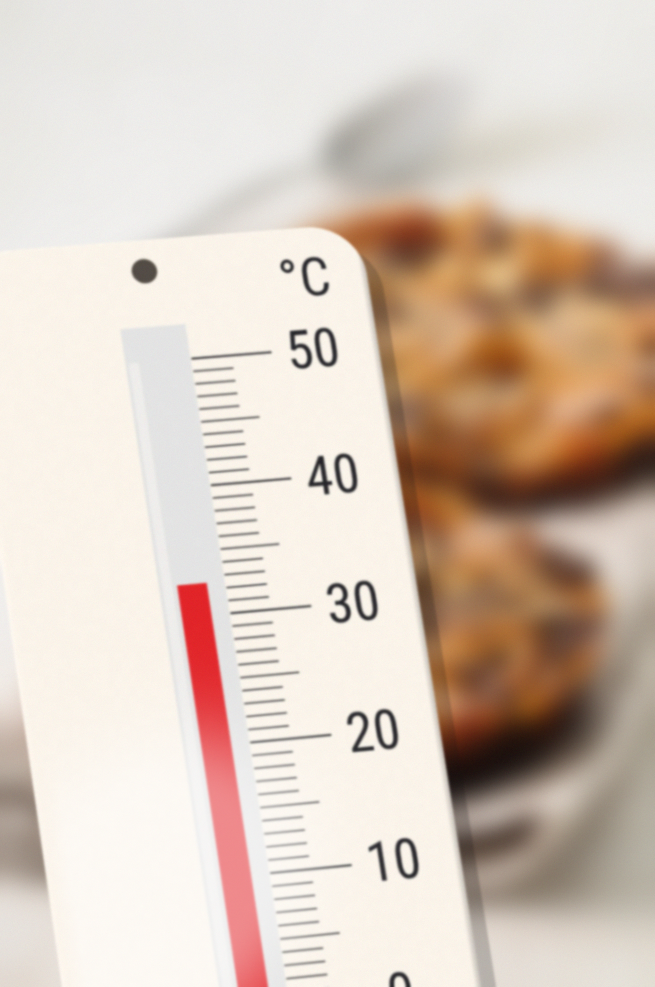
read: 32.5 °C
